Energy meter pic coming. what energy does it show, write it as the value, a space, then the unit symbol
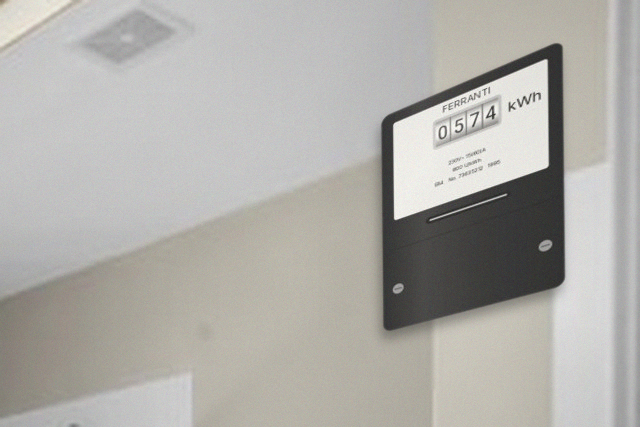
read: 574 kWh
